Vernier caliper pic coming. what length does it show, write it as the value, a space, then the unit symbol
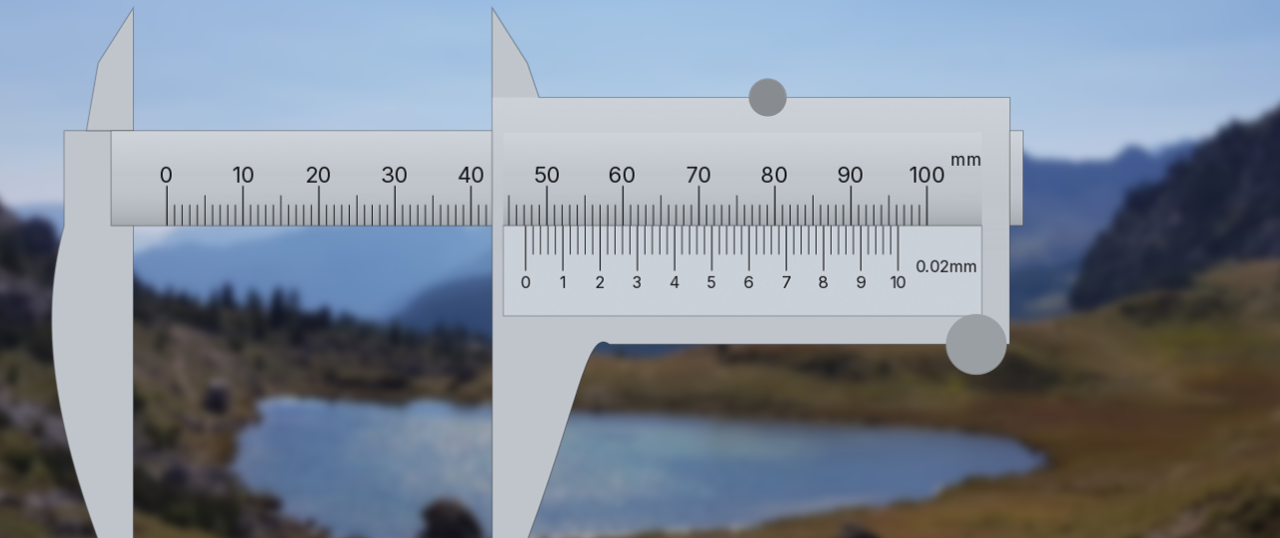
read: 47.2 mm
